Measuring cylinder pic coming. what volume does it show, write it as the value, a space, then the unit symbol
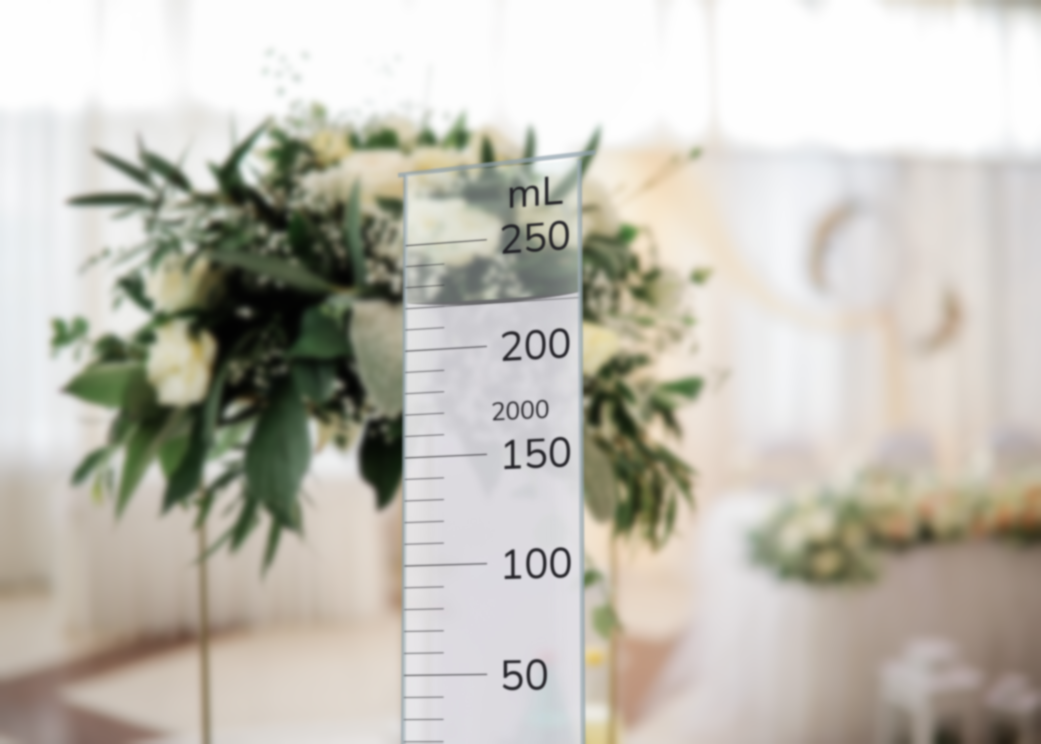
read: 220 mL
